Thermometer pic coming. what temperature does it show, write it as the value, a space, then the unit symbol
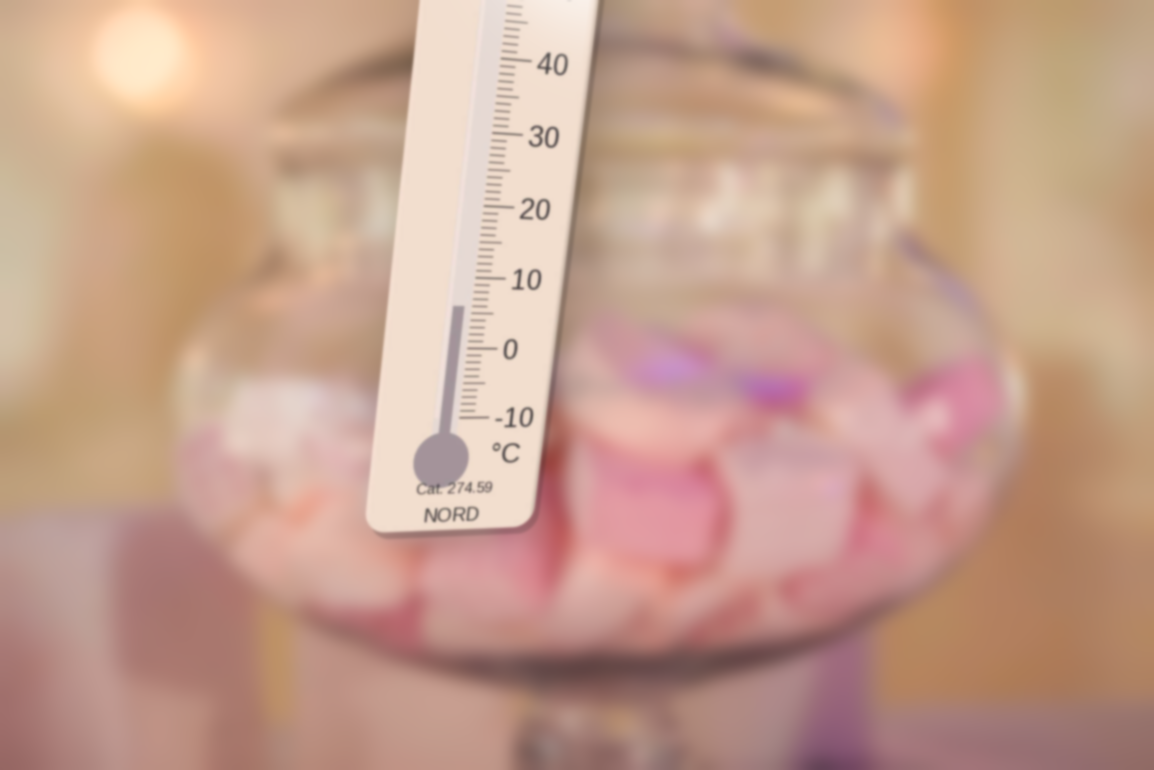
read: 6 °C
